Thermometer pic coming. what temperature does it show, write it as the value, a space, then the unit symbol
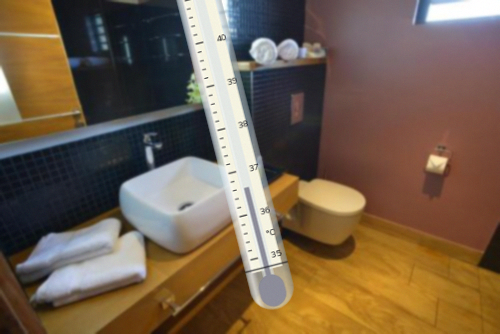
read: 36.6 °C
